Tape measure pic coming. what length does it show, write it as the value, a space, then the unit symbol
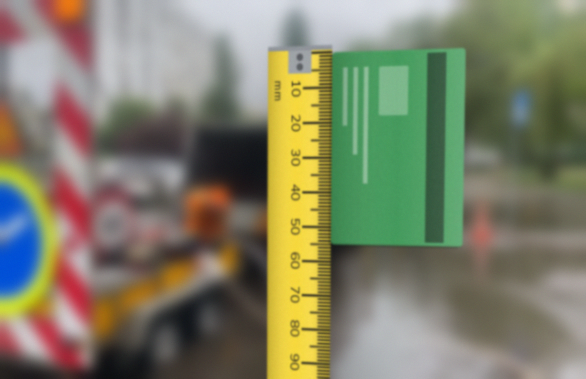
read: 55 mm
